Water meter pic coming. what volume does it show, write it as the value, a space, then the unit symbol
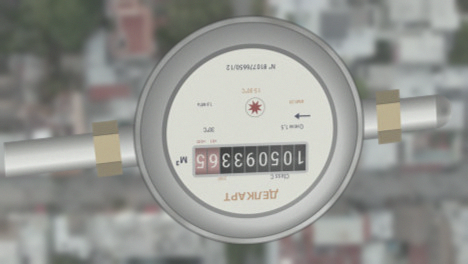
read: 1050933.65 m³
